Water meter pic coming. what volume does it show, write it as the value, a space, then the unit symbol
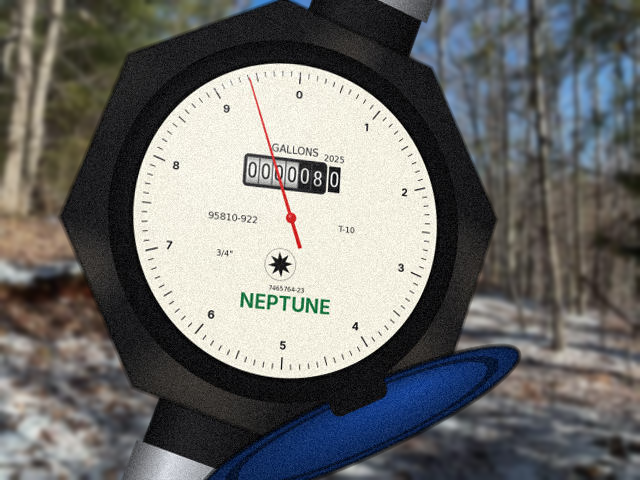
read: 79.4 gal
